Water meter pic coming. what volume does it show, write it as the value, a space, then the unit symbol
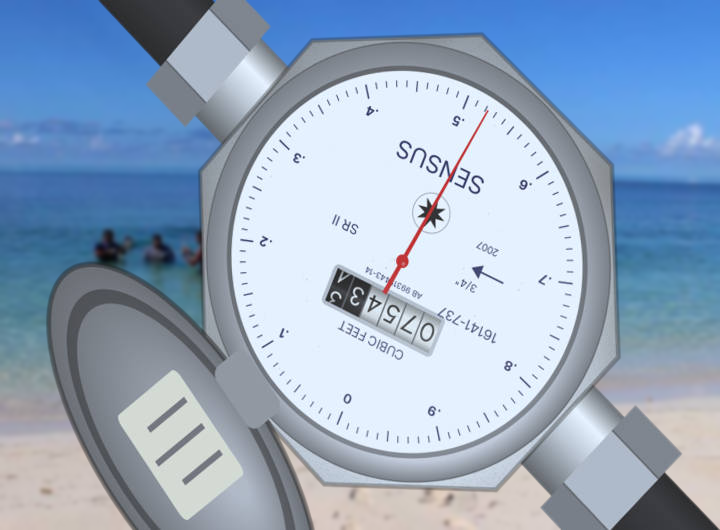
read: 75433.52 ft³
